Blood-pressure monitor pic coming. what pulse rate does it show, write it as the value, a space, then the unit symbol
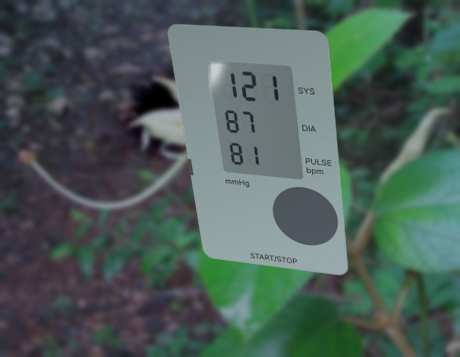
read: 81 bpm
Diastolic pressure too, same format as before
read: 87 mmHg
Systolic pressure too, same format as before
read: 121 mmHg
